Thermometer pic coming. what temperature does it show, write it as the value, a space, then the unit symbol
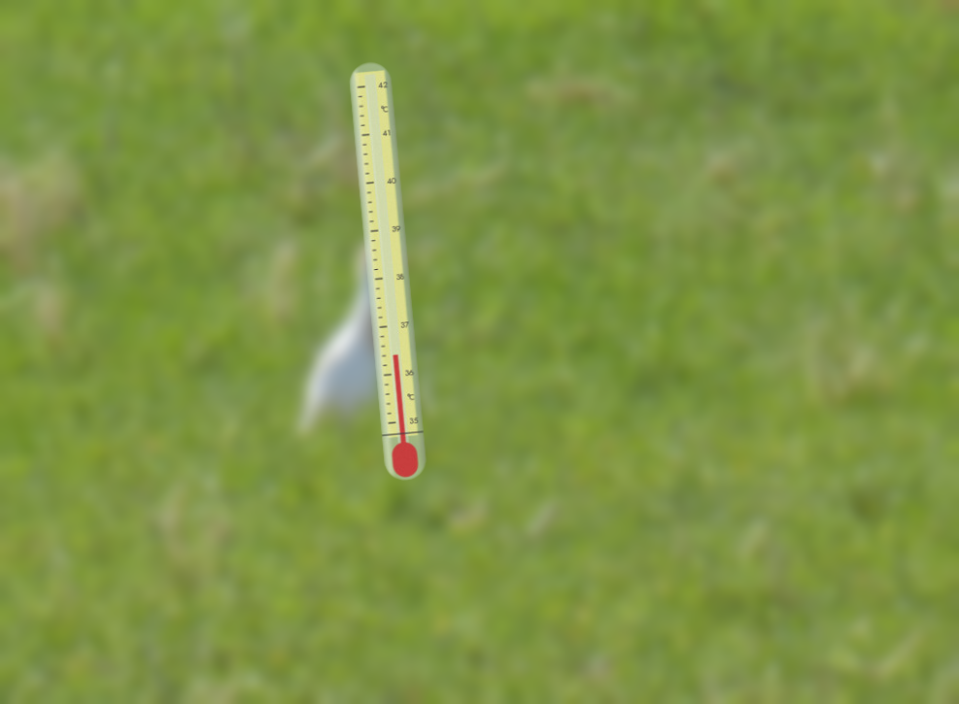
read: 36.4 °C
